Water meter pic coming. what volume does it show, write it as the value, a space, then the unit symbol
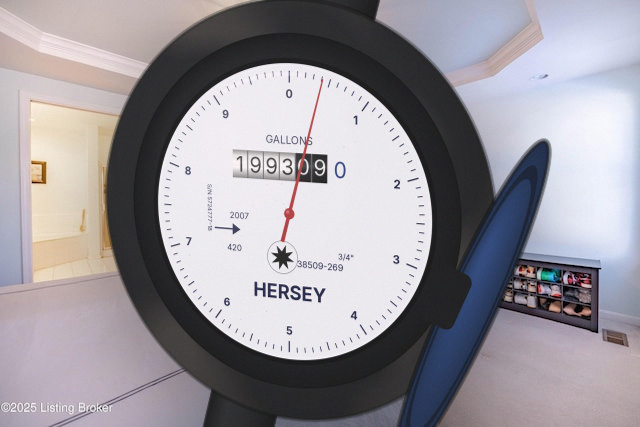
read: 1993090.4 gal
